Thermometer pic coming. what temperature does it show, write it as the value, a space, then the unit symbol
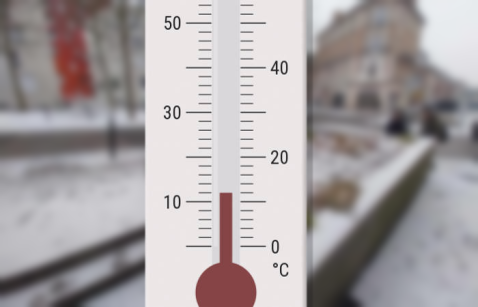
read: 12 °C
